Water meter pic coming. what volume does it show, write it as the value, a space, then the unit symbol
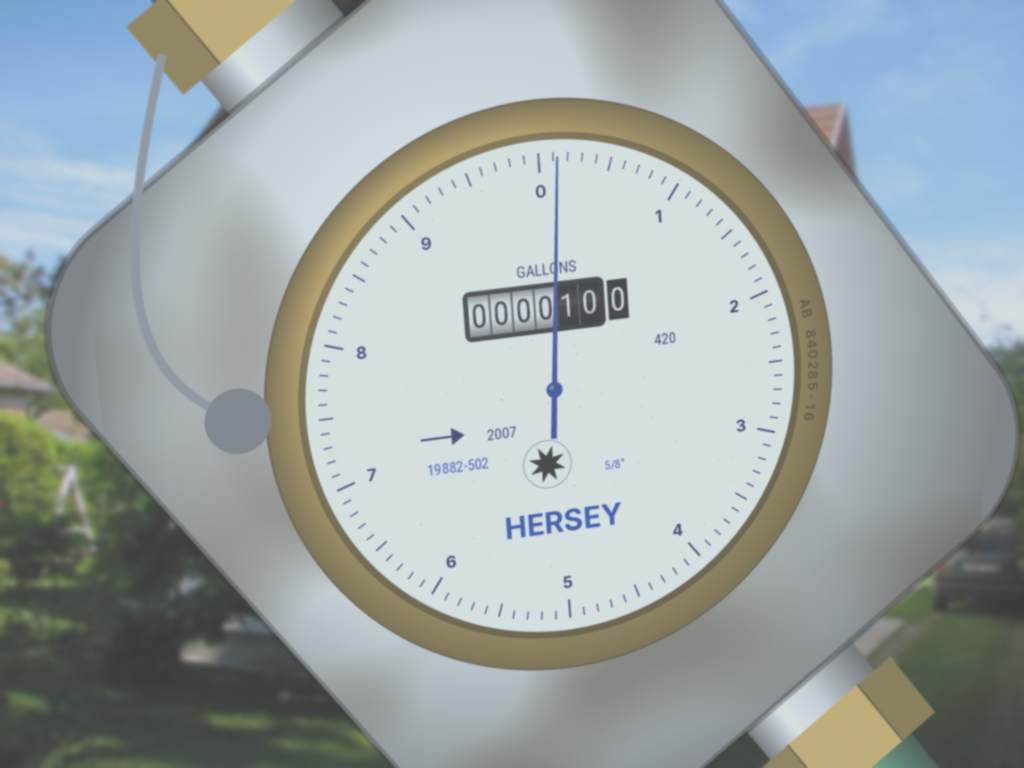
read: 100.1 gal
